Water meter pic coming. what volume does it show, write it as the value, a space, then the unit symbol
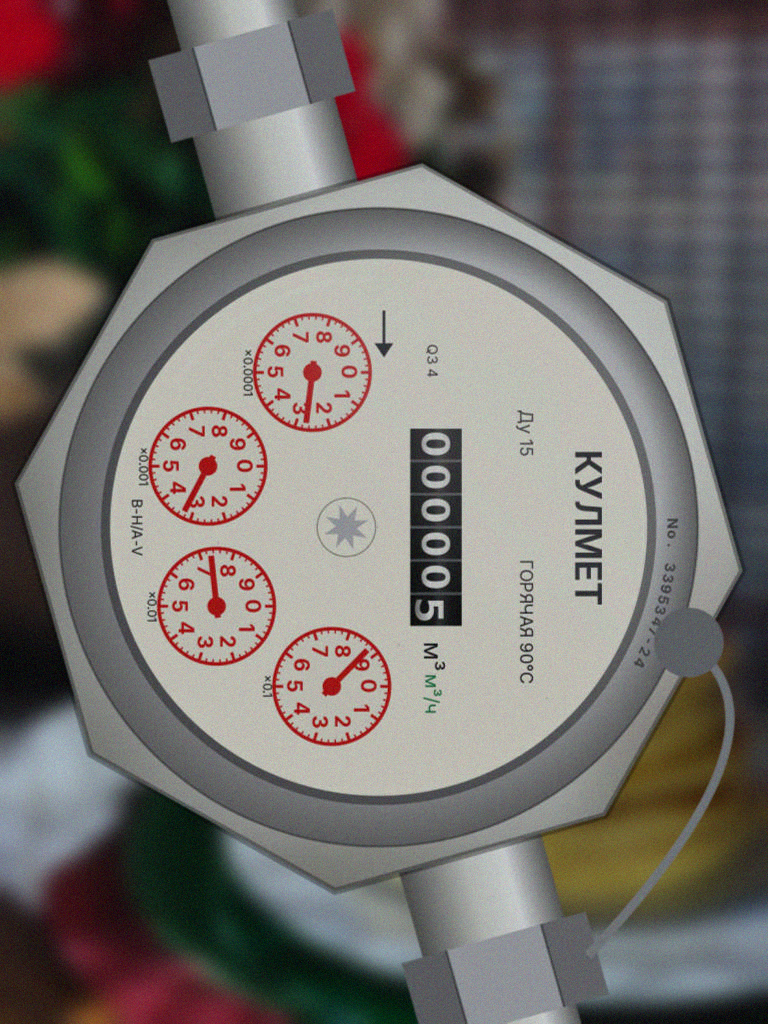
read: 4.8732 m³
